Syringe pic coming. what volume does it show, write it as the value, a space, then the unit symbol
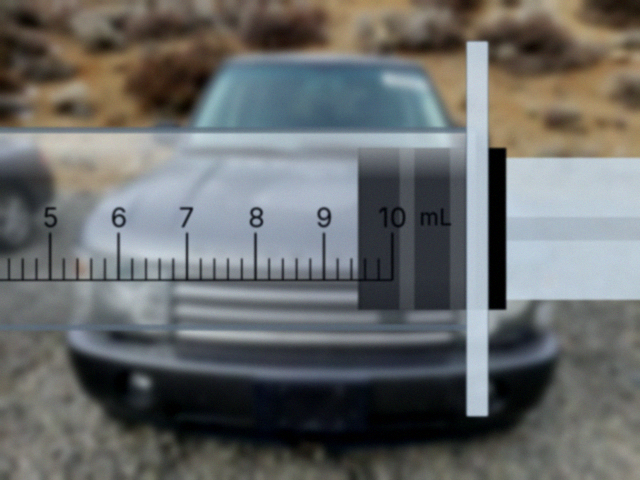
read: 9.5 mL
